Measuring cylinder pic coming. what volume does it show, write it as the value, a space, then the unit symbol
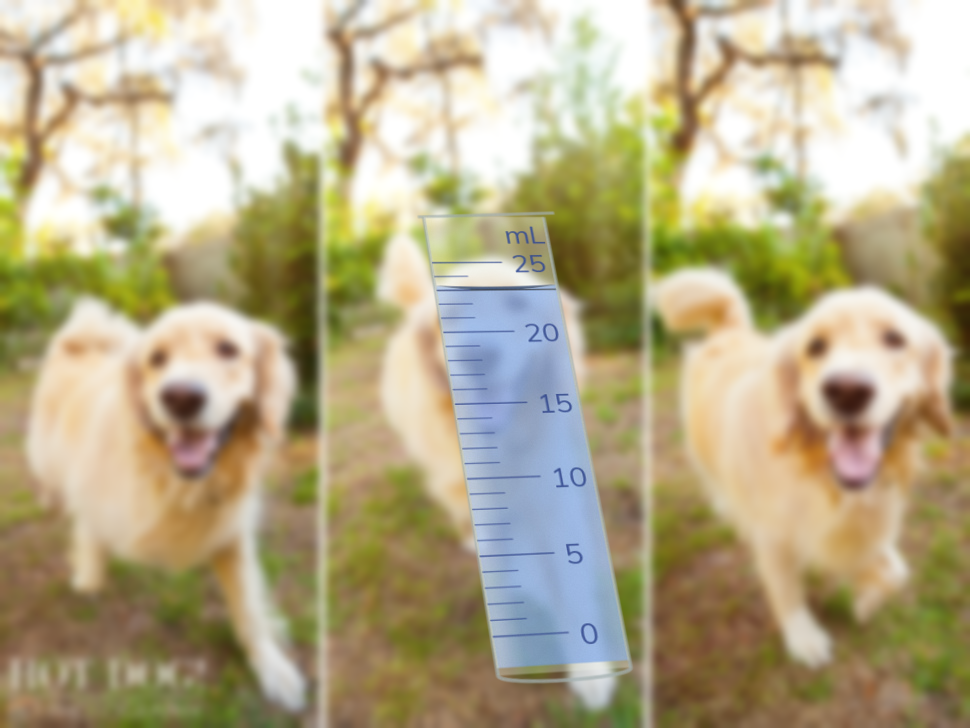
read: 23 mL
